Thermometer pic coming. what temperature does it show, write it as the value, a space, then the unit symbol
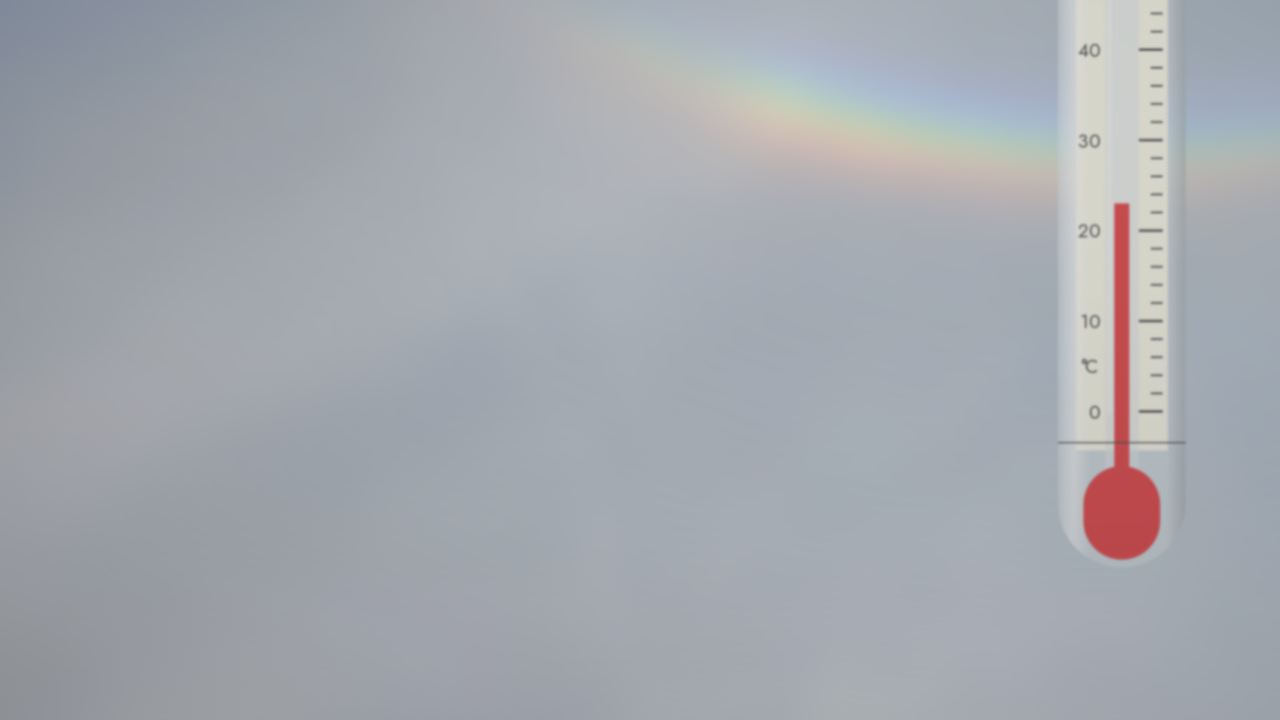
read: 23 °C
